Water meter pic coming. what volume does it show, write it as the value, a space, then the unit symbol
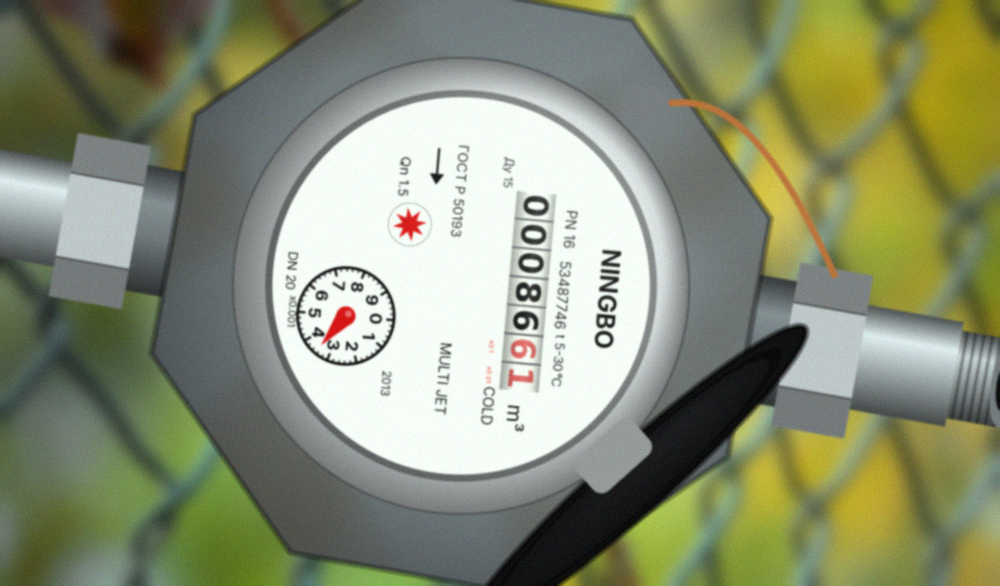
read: 86.613 m³
